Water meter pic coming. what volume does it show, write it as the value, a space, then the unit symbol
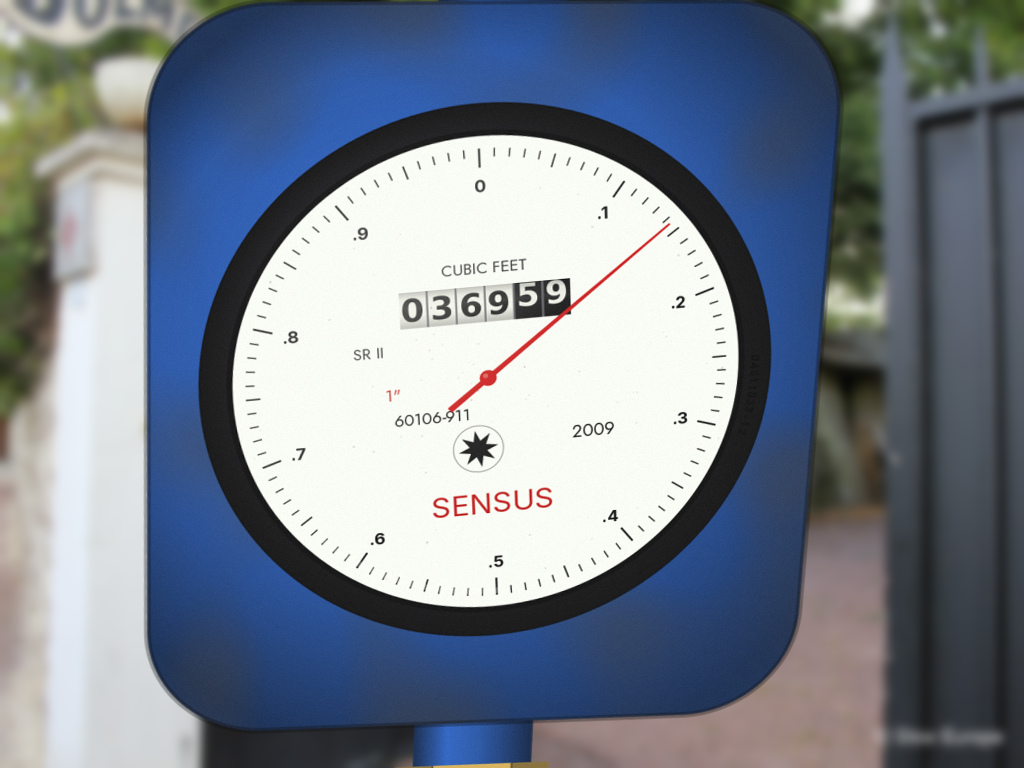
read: 36959.14 ft³
